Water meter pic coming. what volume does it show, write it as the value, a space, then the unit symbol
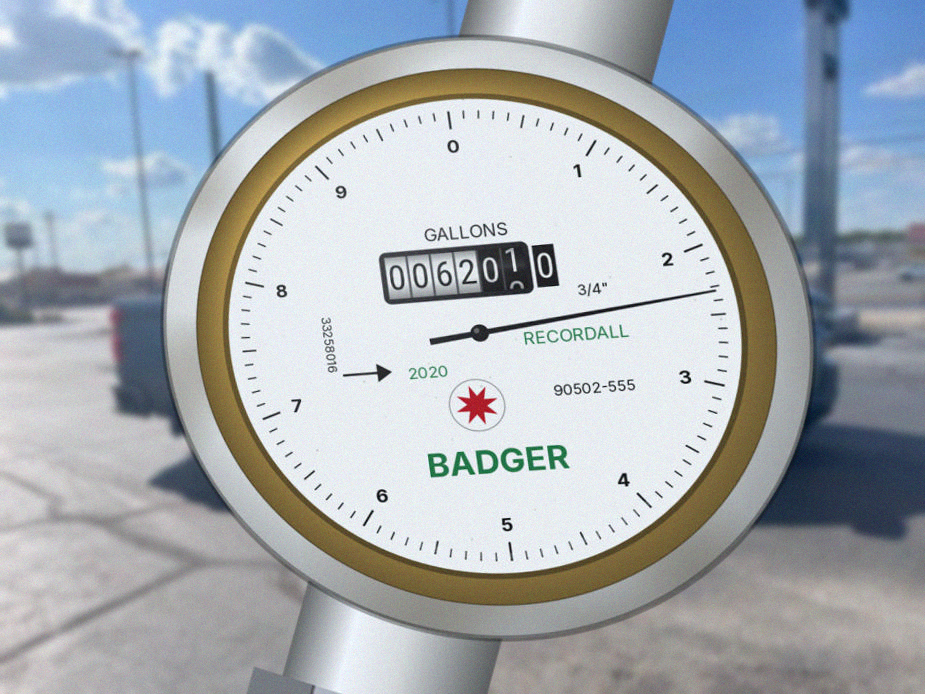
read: 62012.3 gal
